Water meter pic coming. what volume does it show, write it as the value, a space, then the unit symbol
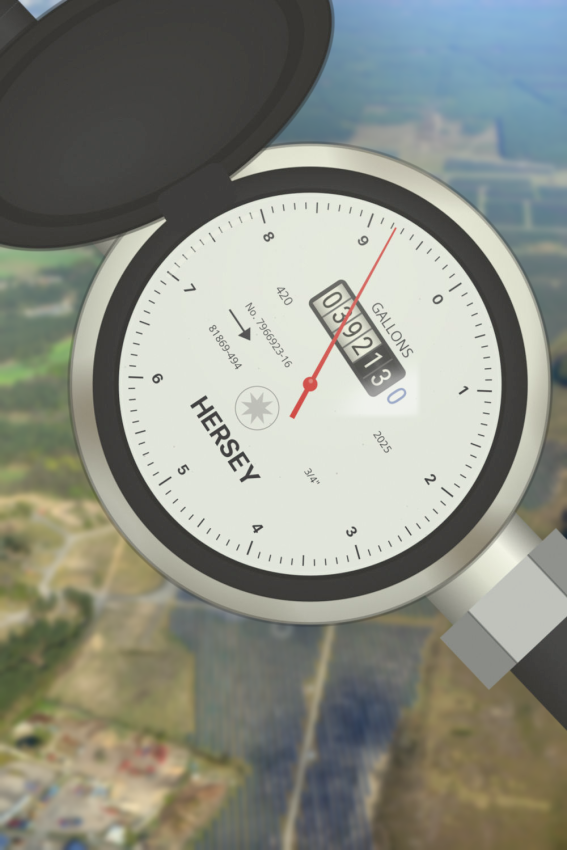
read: 392129.2 gal
